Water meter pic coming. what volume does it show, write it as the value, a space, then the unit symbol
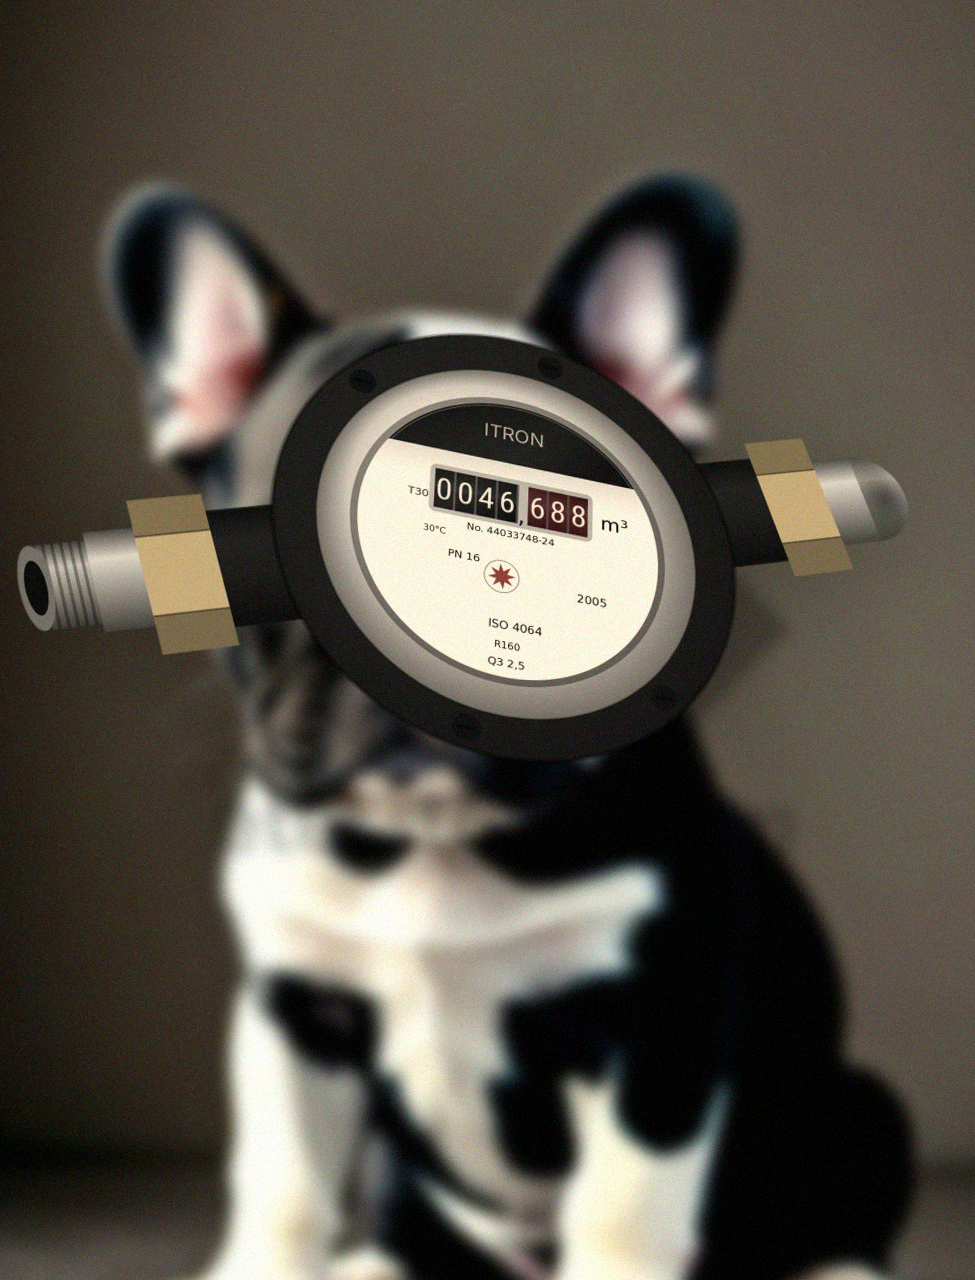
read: 46.688 m³
